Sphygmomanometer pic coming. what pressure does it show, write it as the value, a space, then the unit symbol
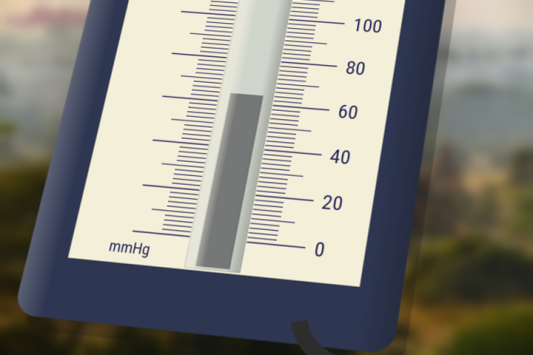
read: 64 mmHg
